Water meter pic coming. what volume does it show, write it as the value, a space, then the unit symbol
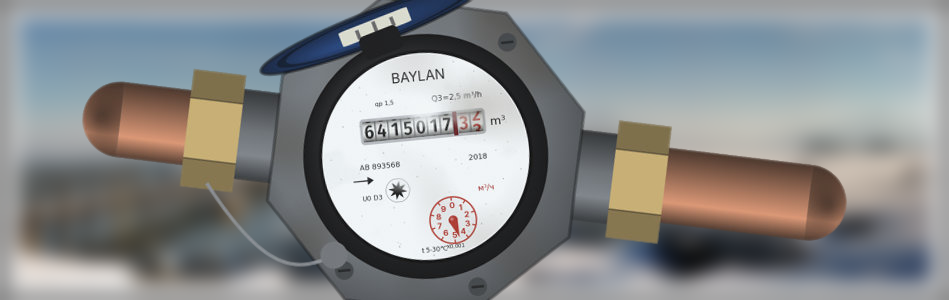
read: 6415017.324 m³
